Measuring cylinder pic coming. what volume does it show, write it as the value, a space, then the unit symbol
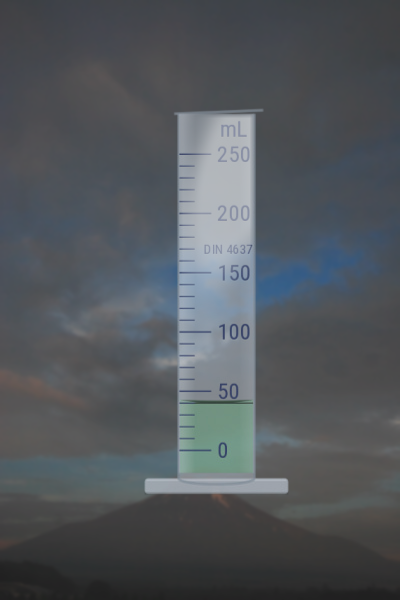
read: 40 mL
